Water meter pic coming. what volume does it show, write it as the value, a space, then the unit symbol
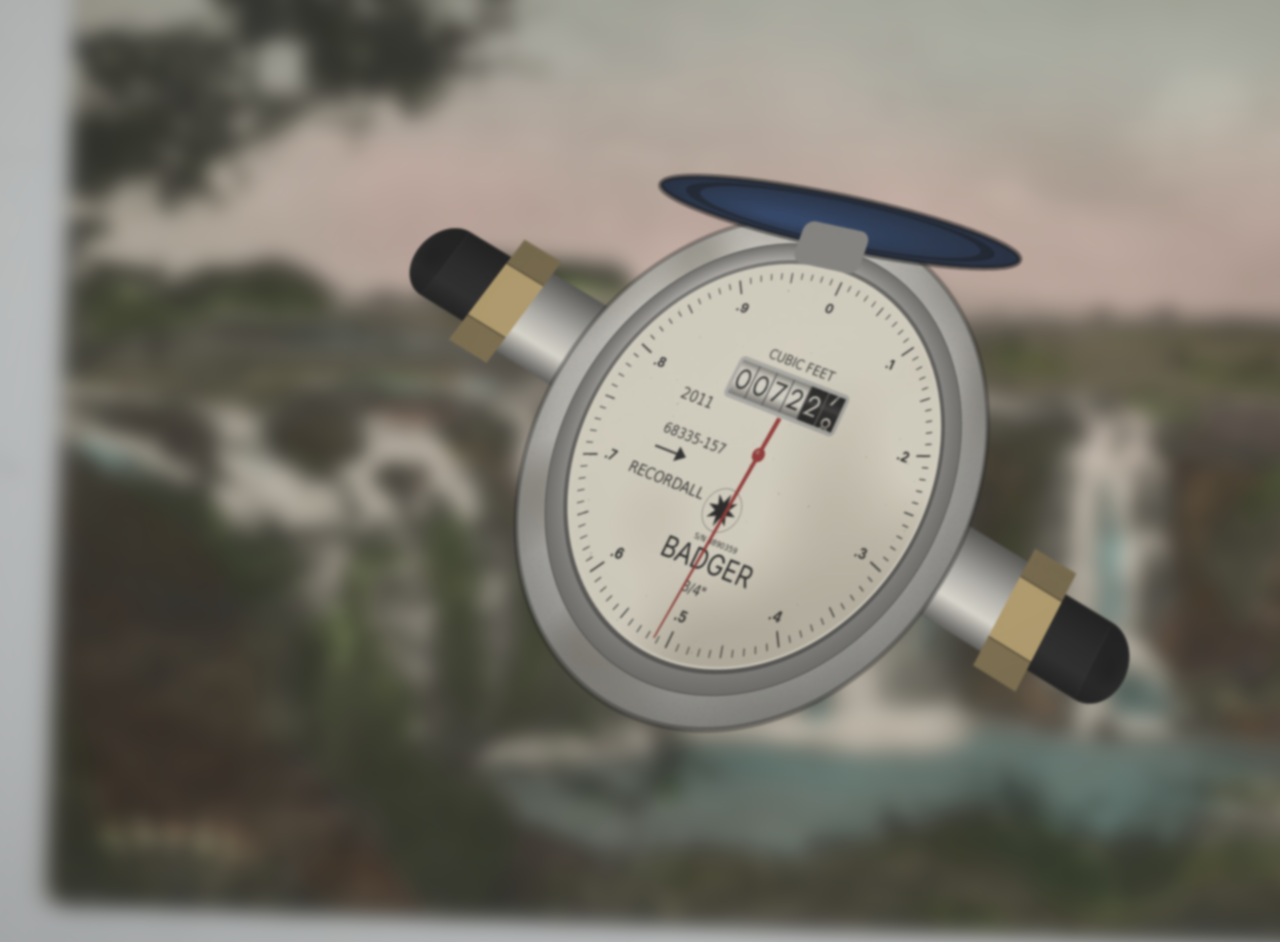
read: 7227.51 ft³
